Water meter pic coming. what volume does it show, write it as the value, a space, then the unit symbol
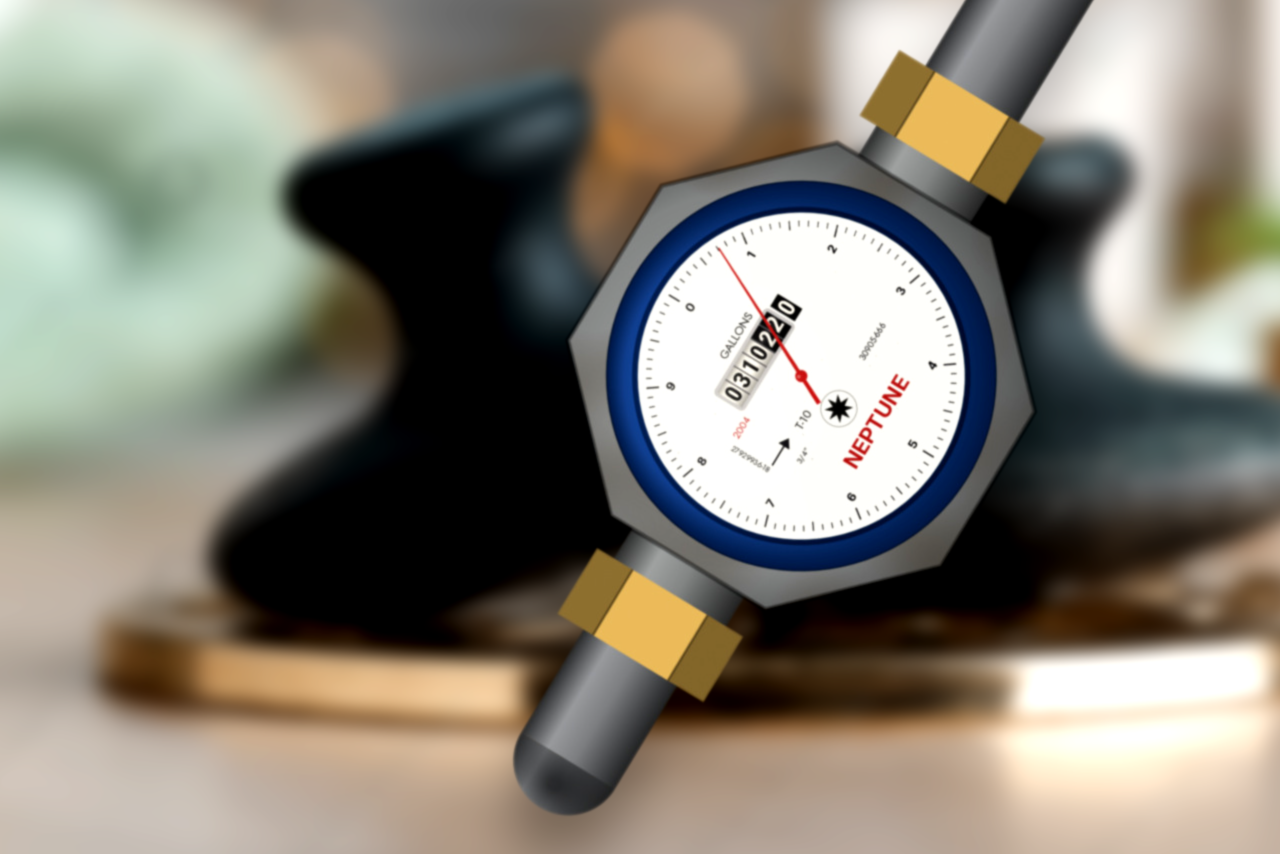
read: 310220.7 gal
